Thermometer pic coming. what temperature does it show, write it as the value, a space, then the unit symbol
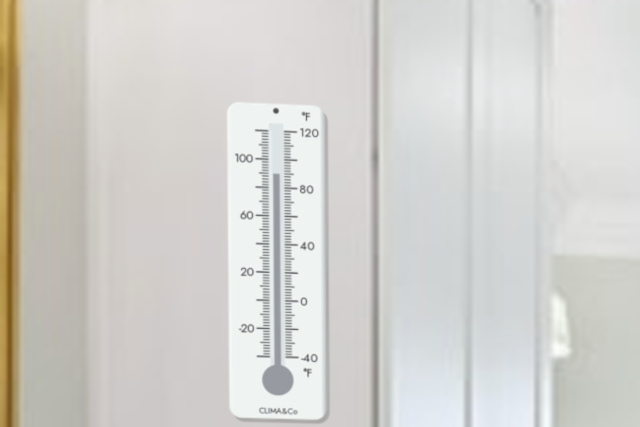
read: 90 °F
